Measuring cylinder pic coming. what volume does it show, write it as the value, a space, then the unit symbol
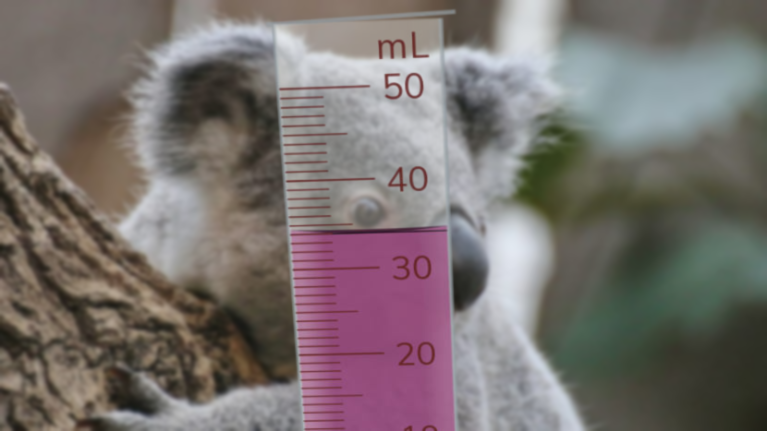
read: 34 mL
